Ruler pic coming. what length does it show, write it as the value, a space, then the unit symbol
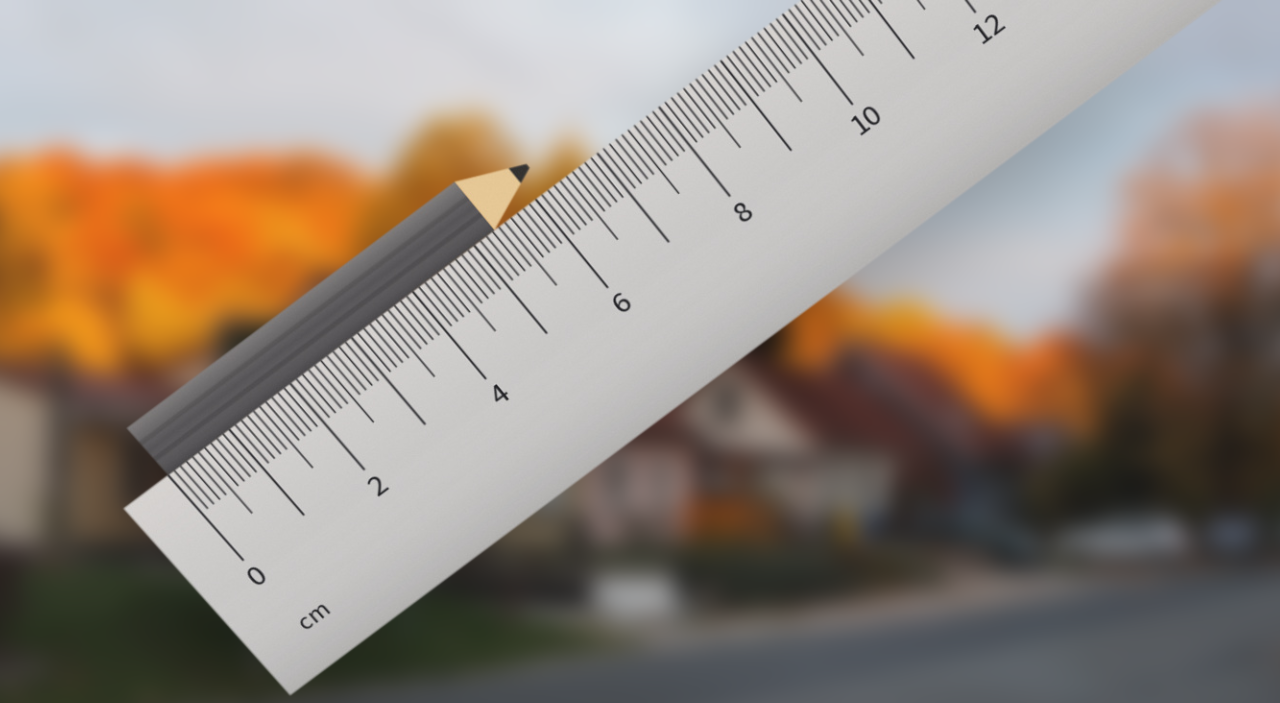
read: 6.2 cm
